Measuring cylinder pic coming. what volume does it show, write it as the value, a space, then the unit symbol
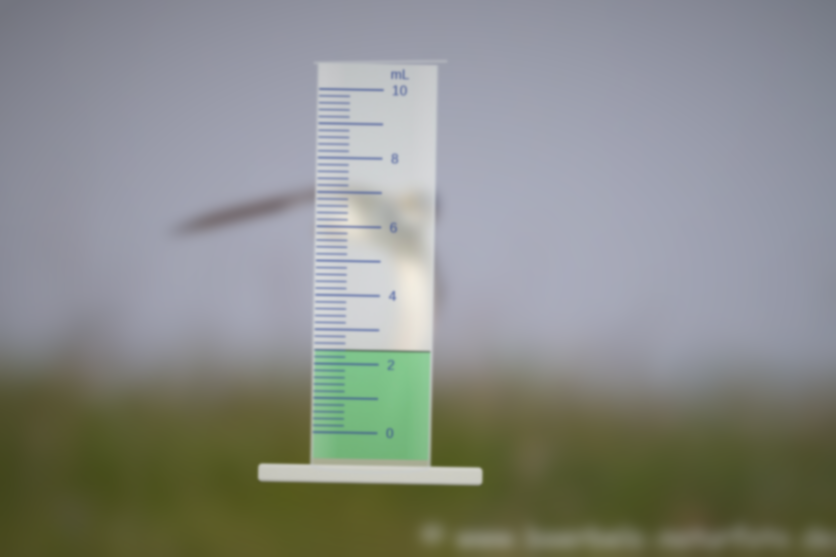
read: 2.4 mL
